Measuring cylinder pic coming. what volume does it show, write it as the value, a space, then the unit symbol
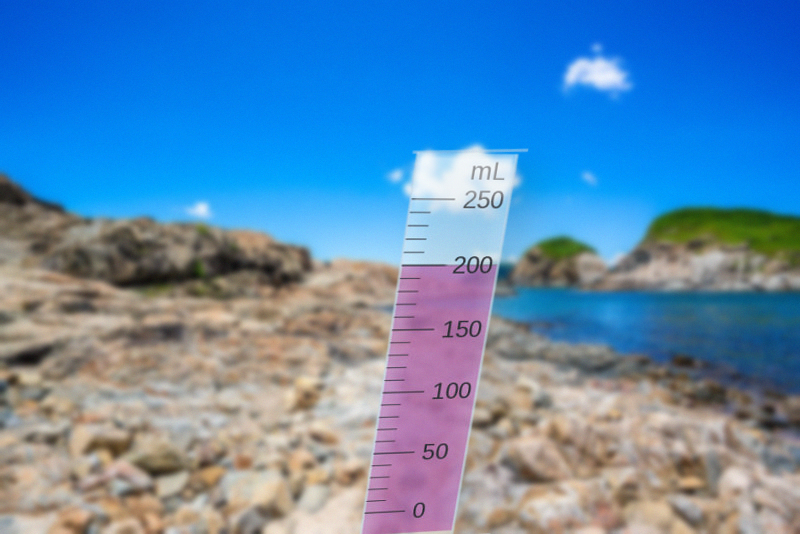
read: 200 mL
